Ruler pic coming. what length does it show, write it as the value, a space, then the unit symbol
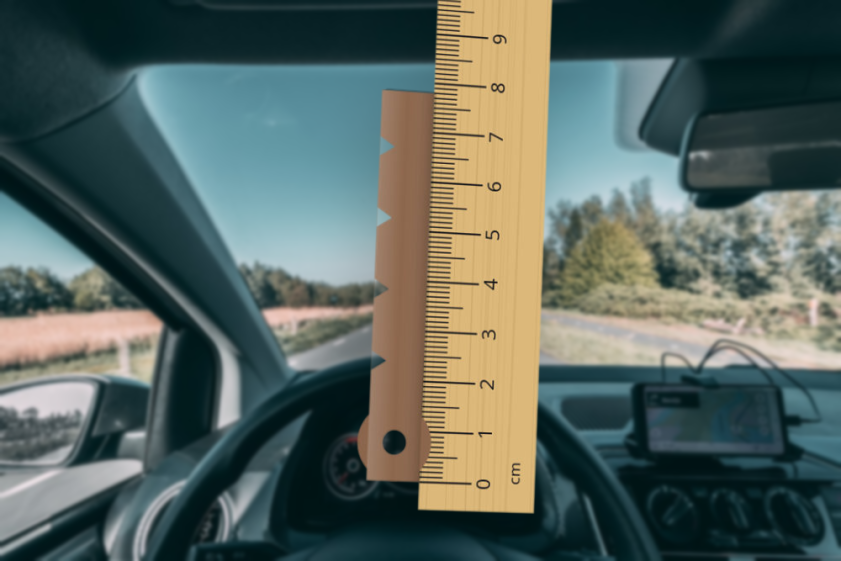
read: 7.8 cm
